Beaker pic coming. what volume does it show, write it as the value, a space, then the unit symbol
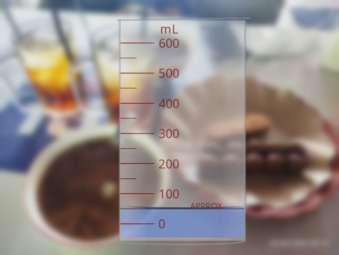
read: 50 mL
